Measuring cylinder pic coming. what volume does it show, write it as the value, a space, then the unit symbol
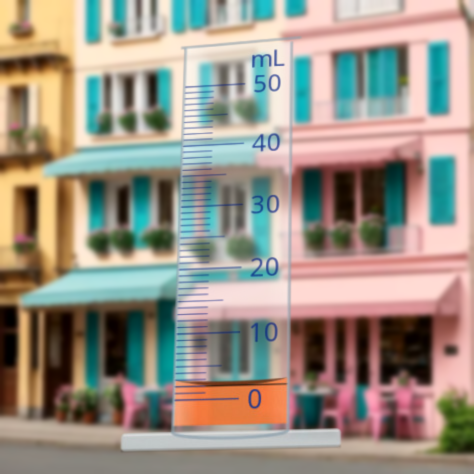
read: 2 mL
